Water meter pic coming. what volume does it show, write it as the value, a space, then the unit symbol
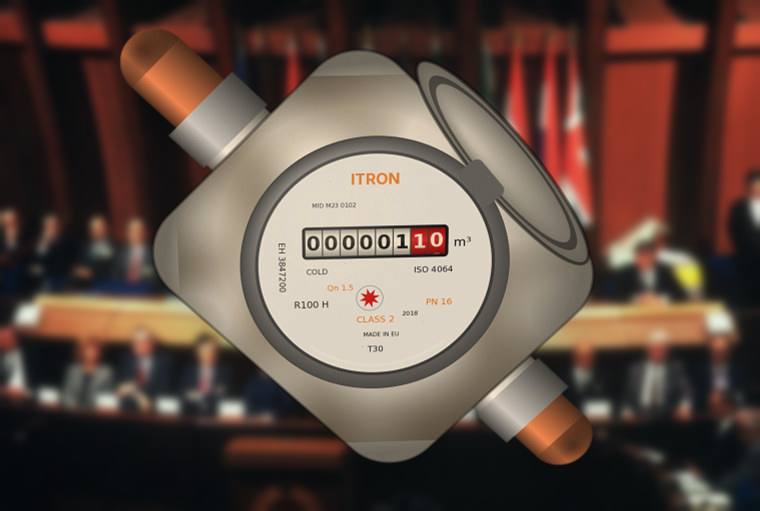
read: 1.10 m³
